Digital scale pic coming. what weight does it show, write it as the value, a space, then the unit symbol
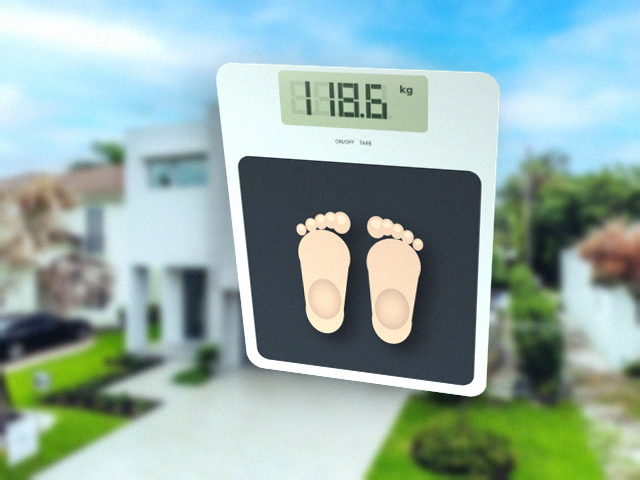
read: 118.6 kg
